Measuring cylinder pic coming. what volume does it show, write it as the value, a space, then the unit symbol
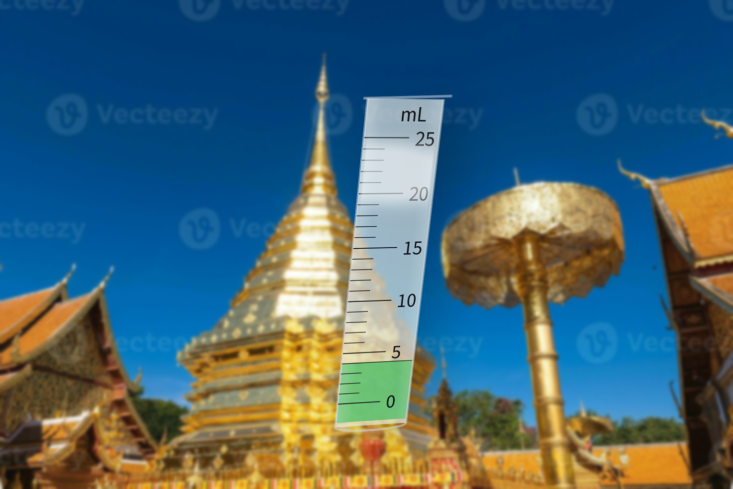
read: 4 mL
